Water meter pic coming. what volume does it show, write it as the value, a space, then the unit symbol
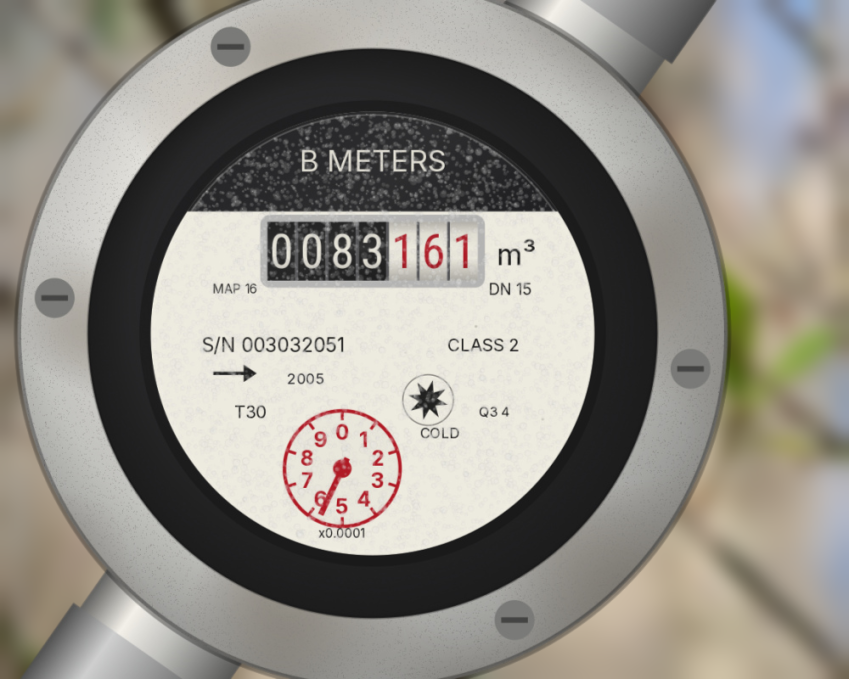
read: 83.1615 m³
